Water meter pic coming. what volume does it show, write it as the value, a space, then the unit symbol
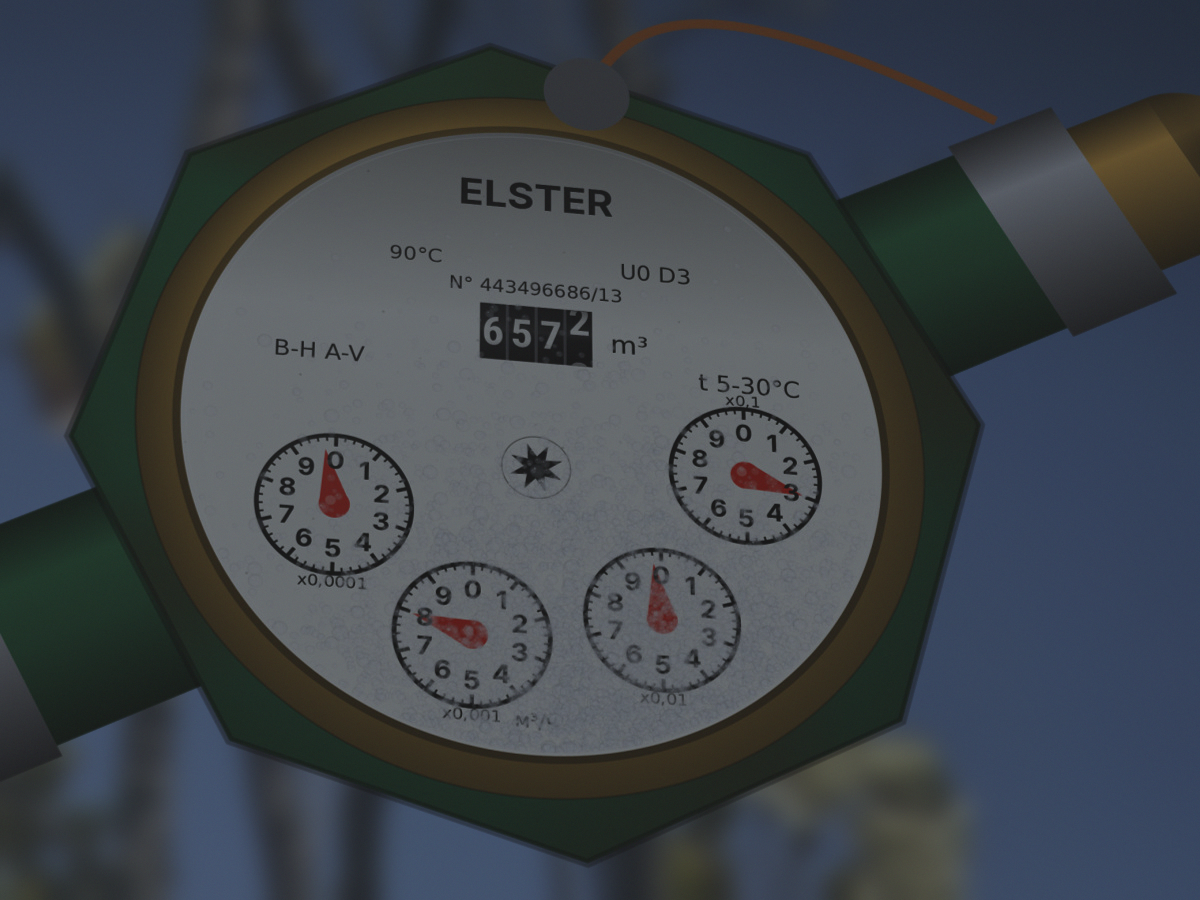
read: 6572.2979 m³
